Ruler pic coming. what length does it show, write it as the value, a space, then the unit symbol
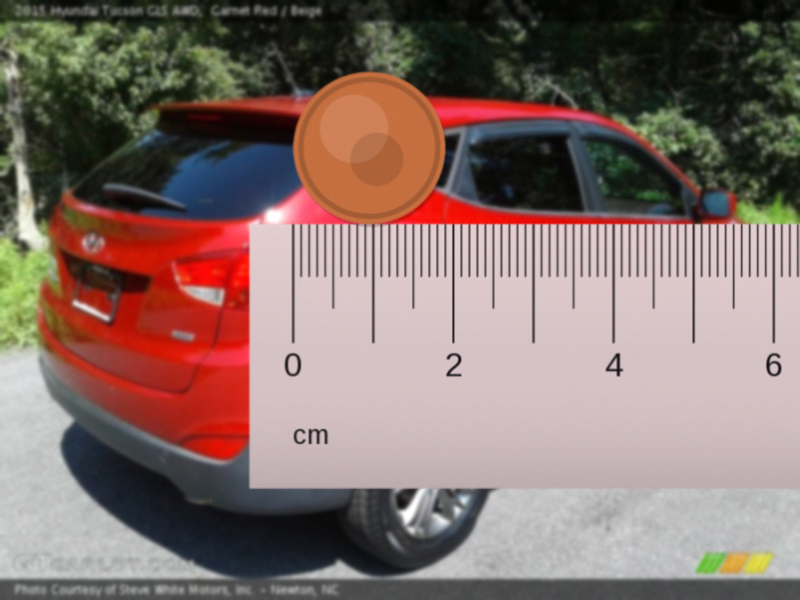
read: 1.9 cm
